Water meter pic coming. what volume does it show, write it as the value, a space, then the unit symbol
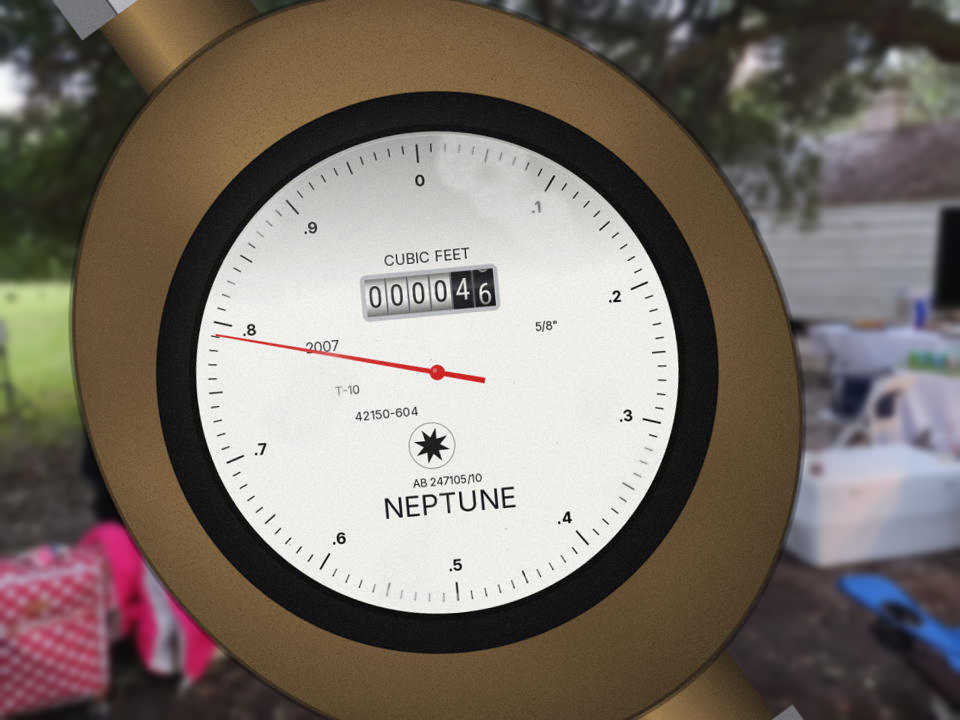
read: 45.79 ft³
